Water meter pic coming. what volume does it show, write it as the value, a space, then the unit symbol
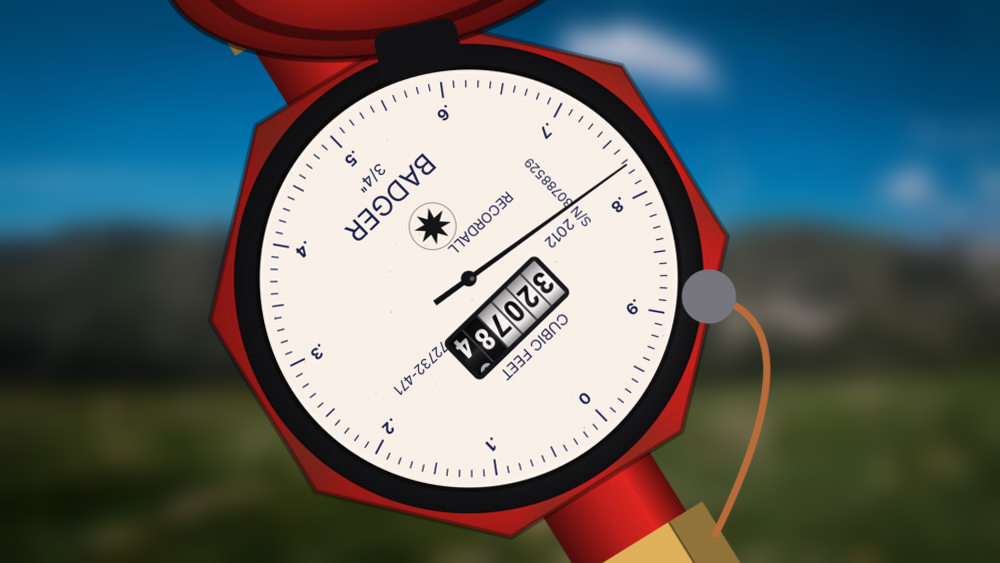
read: 320783.77 ft³
